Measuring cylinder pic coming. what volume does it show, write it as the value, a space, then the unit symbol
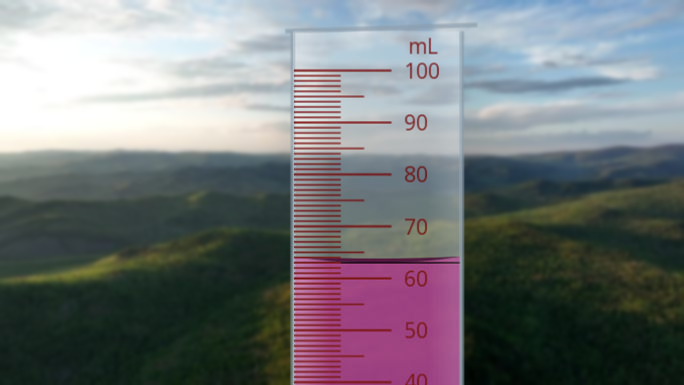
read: 63 mL
